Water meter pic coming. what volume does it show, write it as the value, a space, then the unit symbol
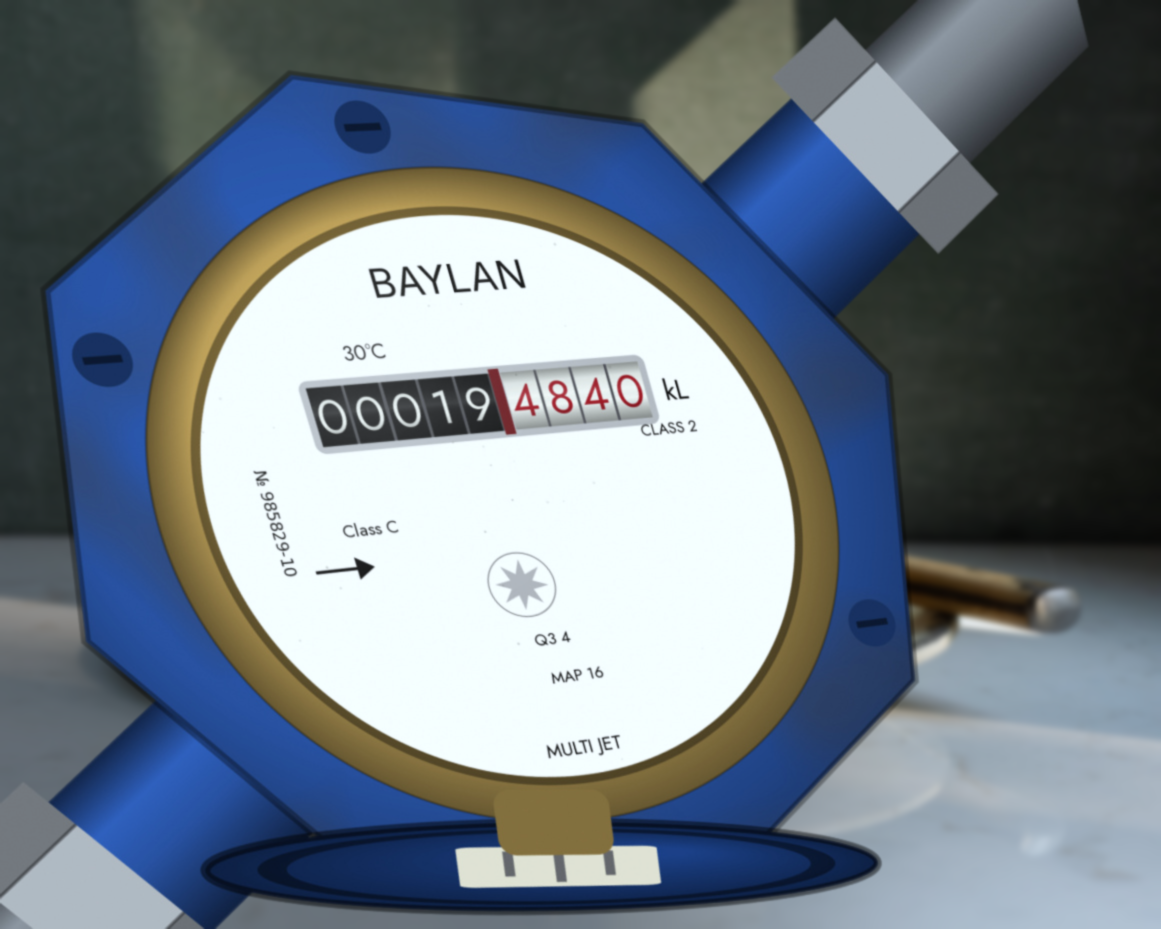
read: 19.4840 kL
